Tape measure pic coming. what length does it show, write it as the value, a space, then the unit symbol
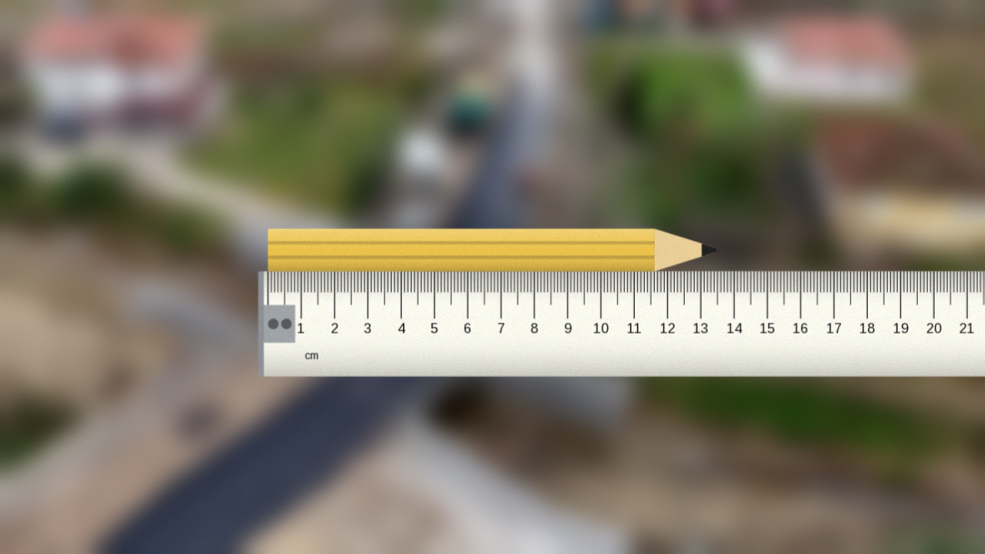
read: 13.5 cm
